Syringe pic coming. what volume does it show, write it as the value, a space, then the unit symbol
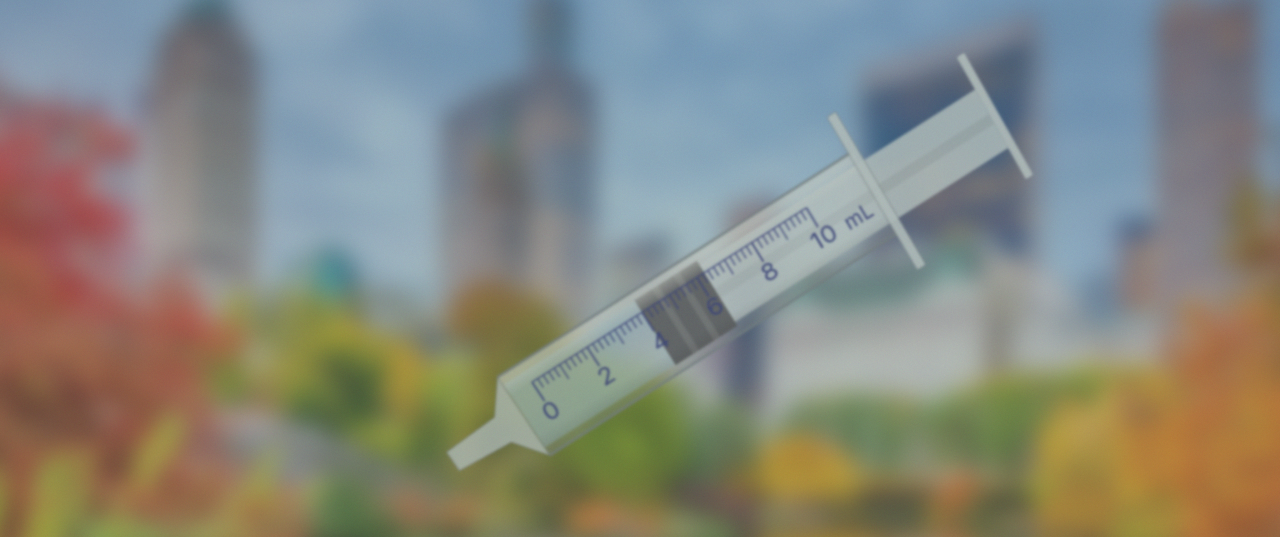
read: 4 mL
